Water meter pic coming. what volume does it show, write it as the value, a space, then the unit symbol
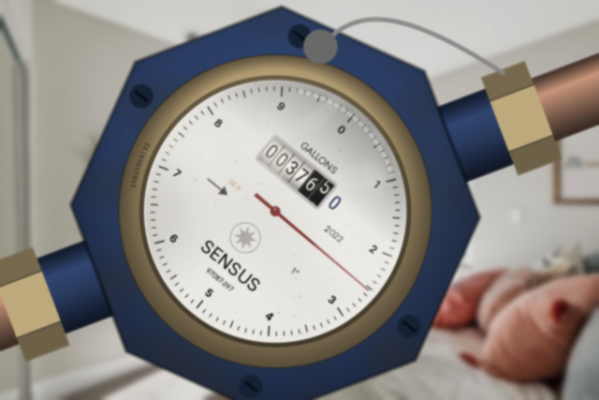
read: 37652.5 gal
